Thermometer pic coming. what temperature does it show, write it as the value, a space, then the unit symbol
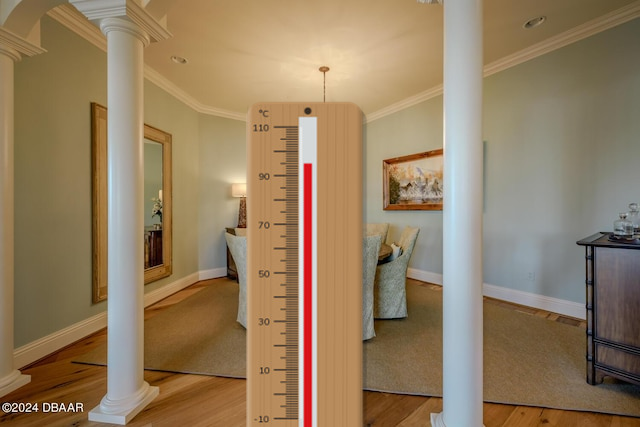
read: 95 °C
